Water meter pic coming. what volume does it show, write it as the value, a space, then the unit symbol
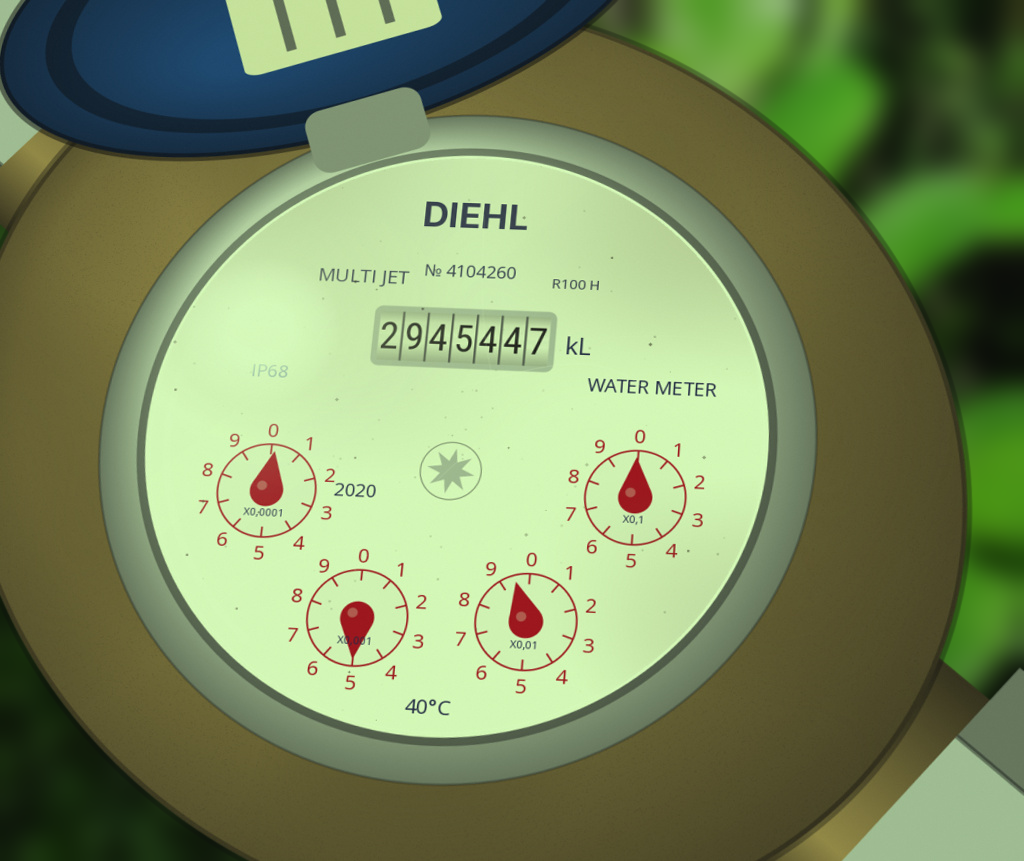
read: 2945446.9950 kL
